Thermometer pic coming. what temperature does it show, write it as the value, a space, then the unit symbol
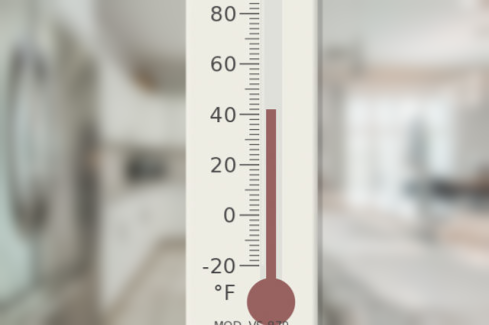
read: 42 °F
